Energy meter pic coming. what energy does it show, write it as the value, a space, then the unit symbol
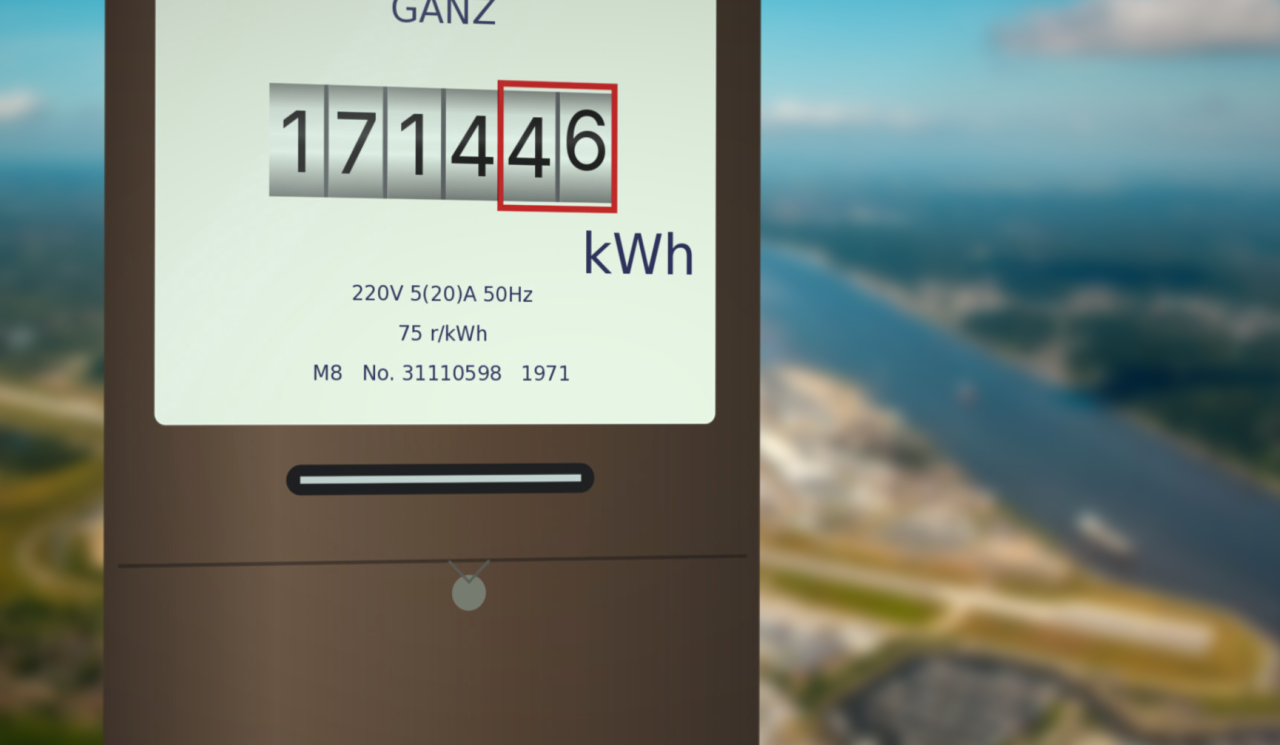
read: 1714.46 kWh
